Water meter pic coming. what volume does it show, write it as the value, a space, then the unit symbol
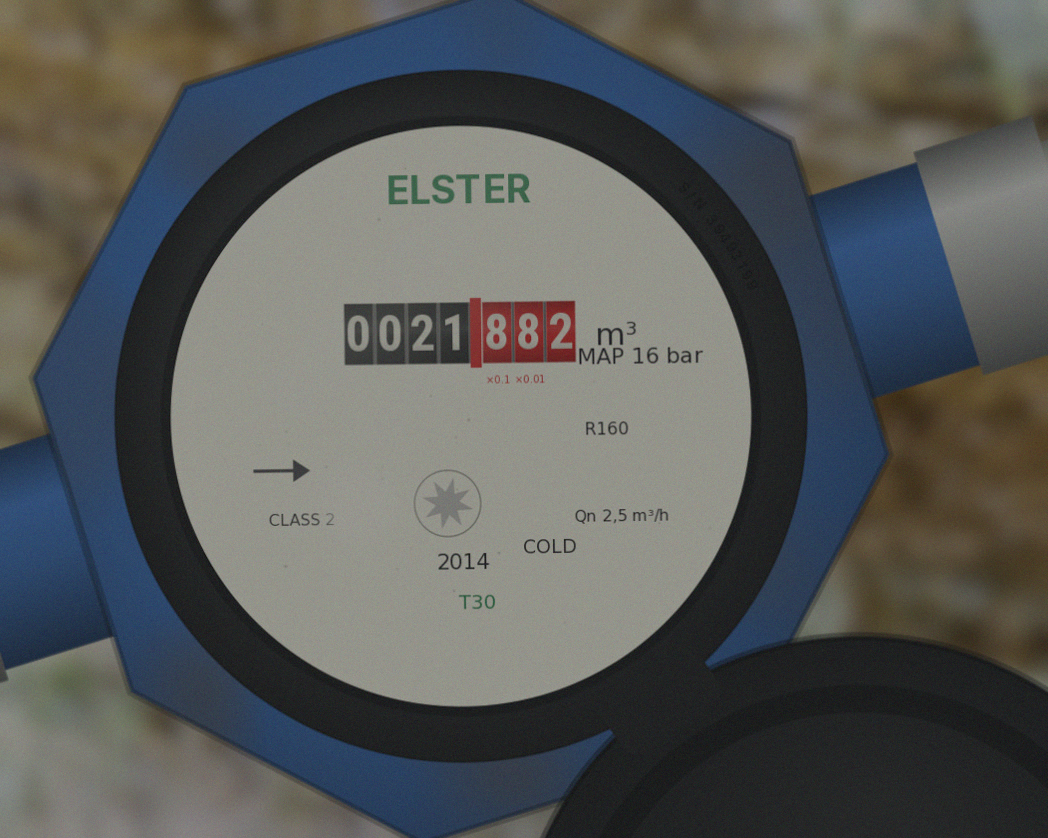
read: 21.882 m³
